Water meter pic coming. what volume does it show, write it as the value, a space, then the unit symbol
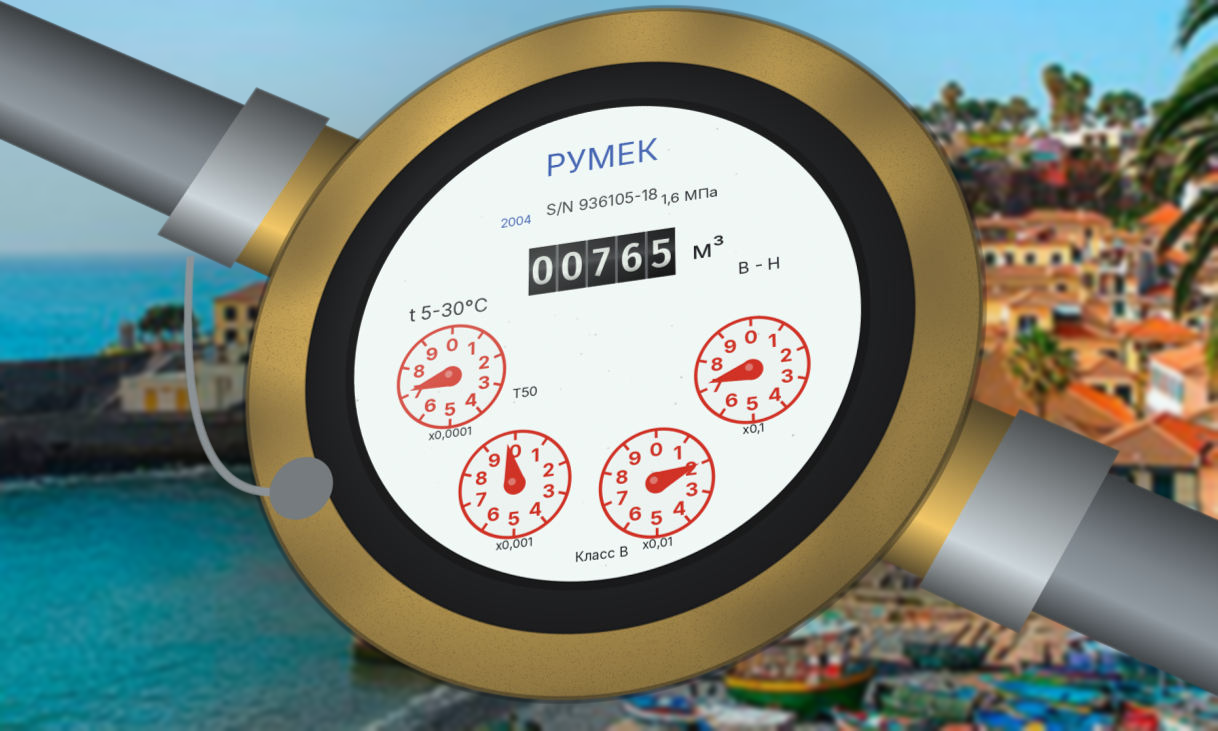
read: 765.7197 m³
